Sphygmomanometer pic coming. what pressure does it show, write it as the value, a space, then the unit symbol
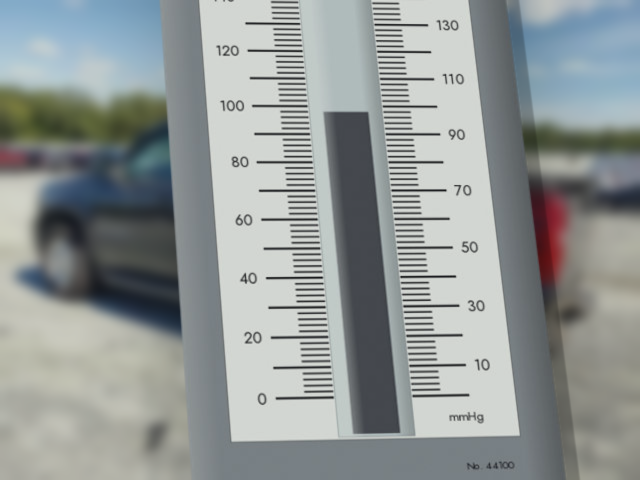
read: 98 mmHg
